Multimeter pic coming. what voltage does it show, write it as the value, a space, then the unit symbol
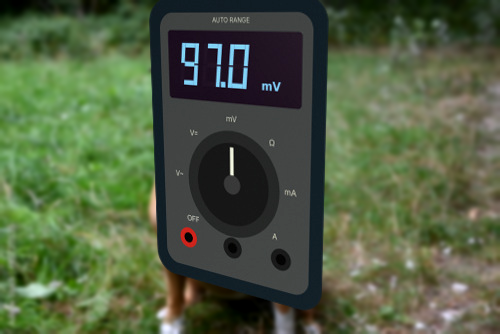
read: 97.0 mV
